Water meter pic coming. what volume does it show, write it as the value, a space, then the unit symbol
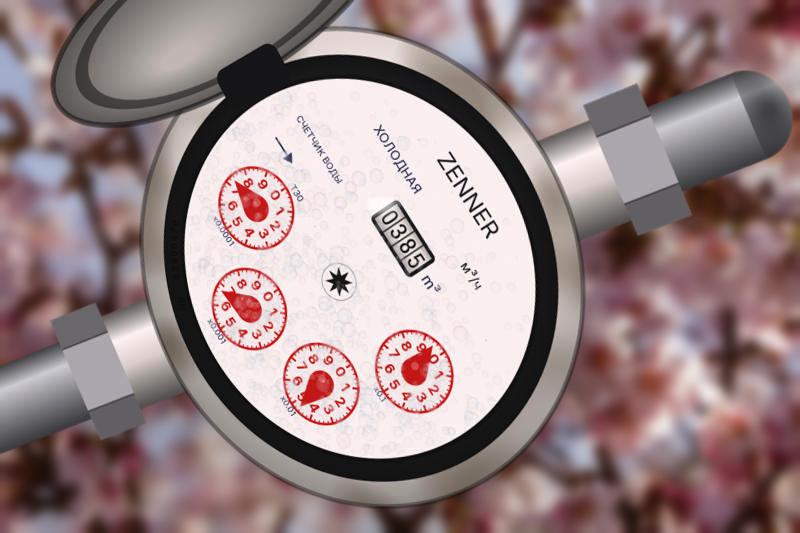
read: 384.9467 m³
